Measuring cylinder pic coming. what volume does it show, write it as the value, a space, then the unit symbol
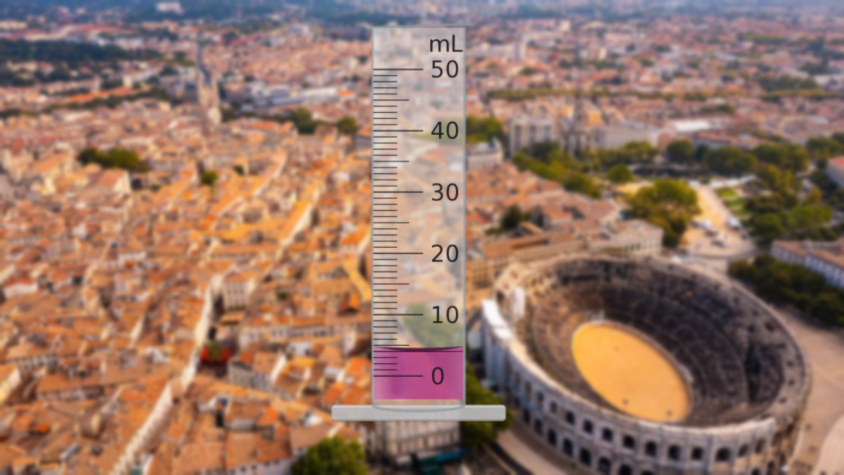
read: 4 mL
